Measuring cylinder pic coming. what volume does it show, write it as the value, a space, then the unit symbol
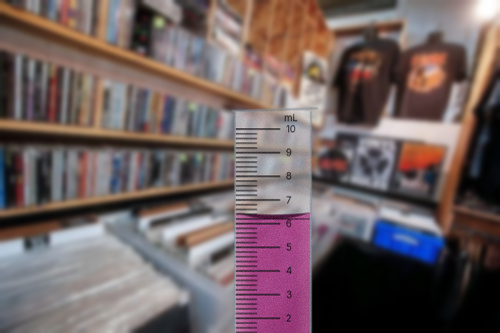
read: 6.2 mL
